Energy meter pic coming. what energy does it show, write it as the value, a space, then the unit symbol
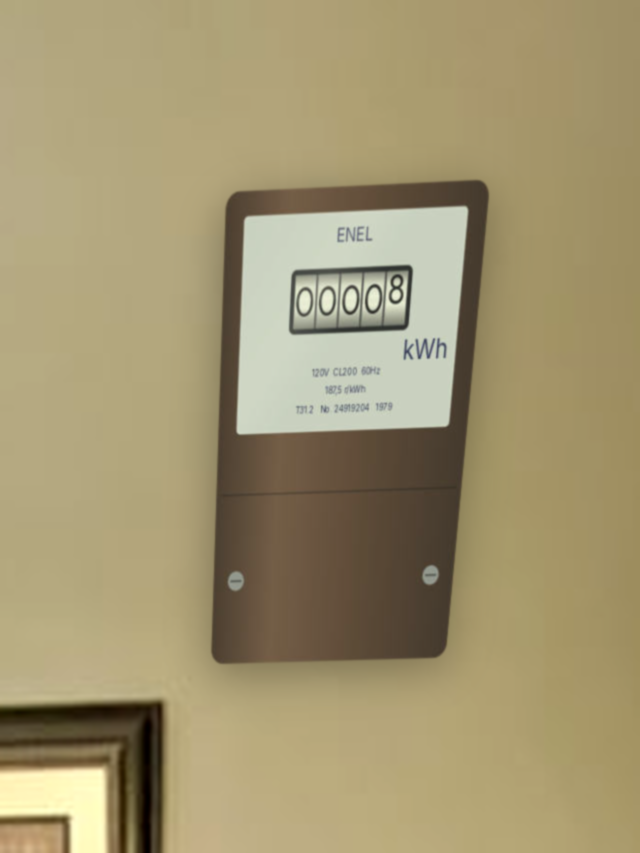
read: 8 kWh
